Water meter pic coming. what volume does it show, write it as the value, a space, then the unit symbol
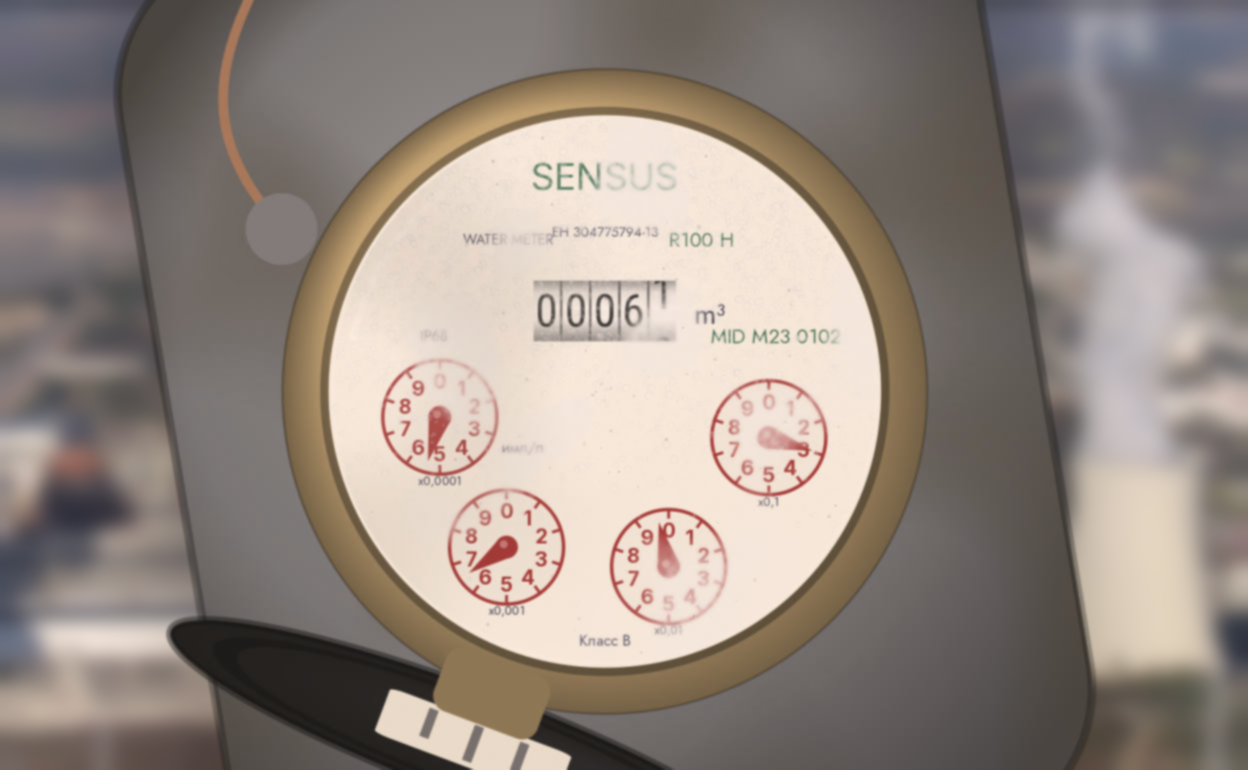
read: 61.2965 m³
